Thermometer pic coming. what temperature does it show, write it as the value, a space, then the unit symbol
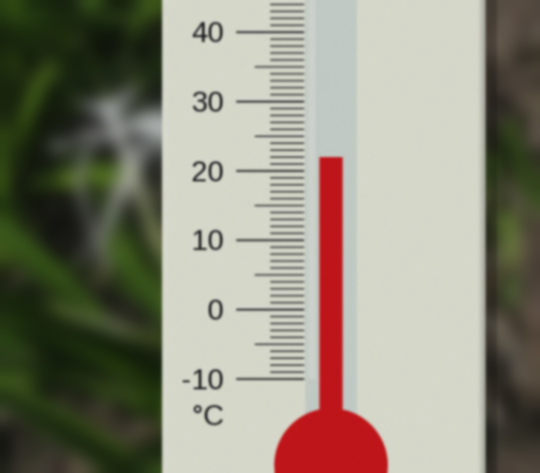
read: 22 °C
